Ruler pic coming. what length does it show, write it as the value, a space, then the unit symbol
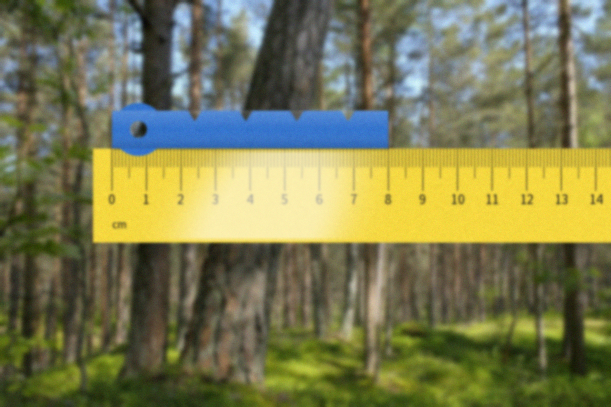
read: 8 cm
